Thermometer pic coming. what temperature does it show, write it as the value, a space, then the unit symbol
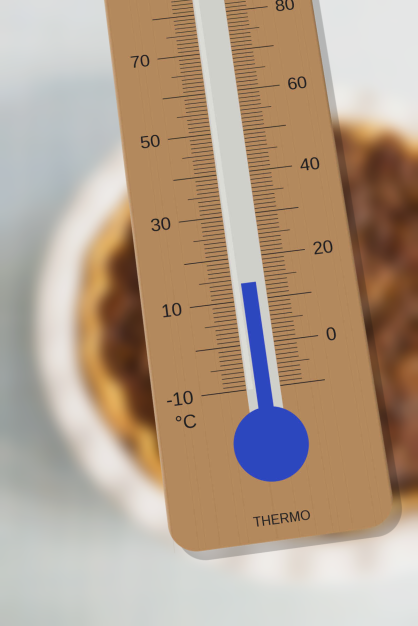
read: 14 °C
